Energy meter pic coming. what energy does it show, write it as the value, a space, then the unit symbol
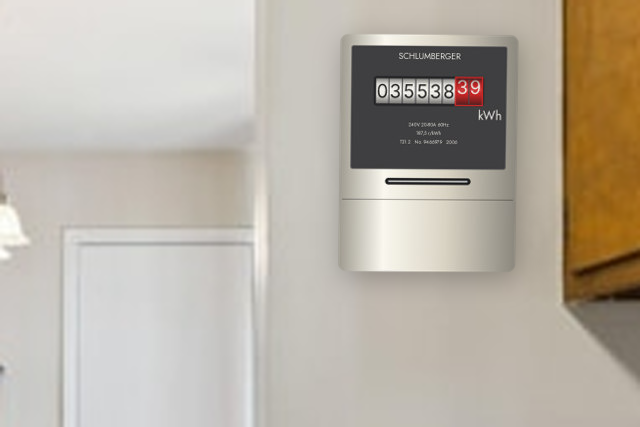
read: 35538.39 kWh
